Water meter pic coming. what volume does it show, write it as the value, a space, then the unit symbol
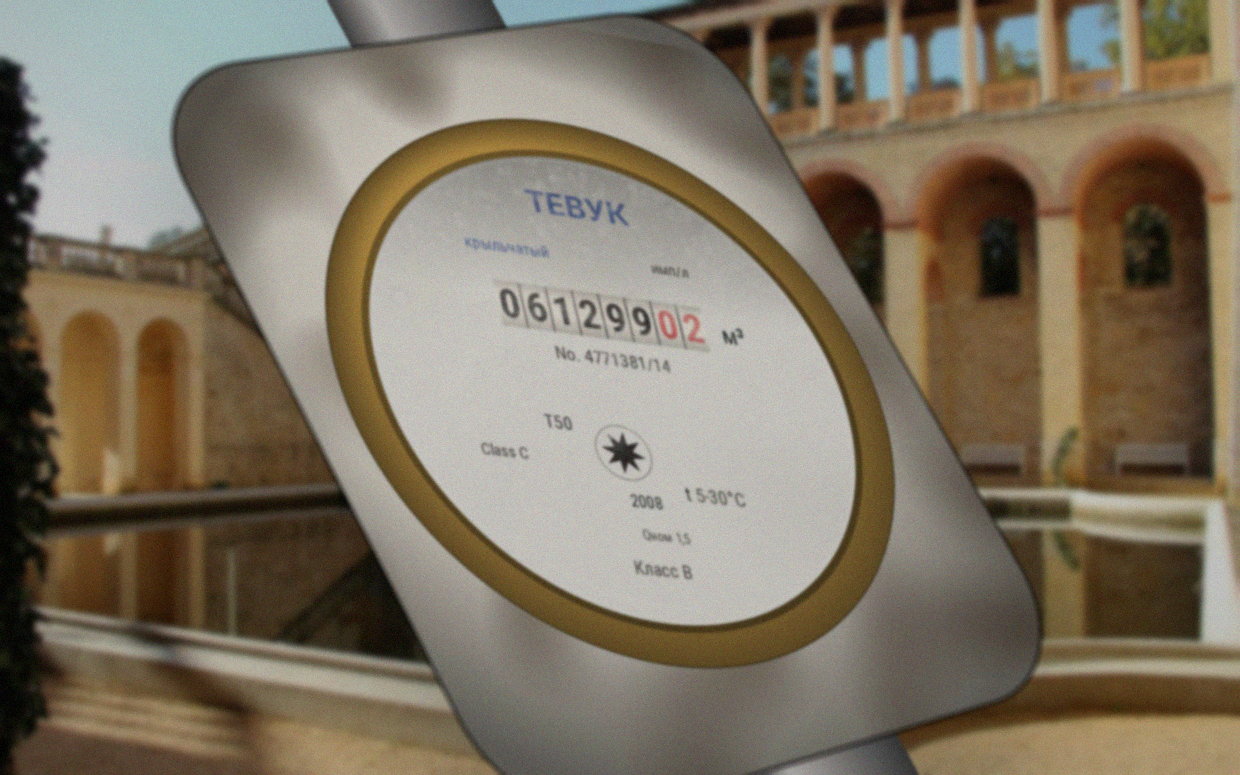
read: 61299.02 m³
